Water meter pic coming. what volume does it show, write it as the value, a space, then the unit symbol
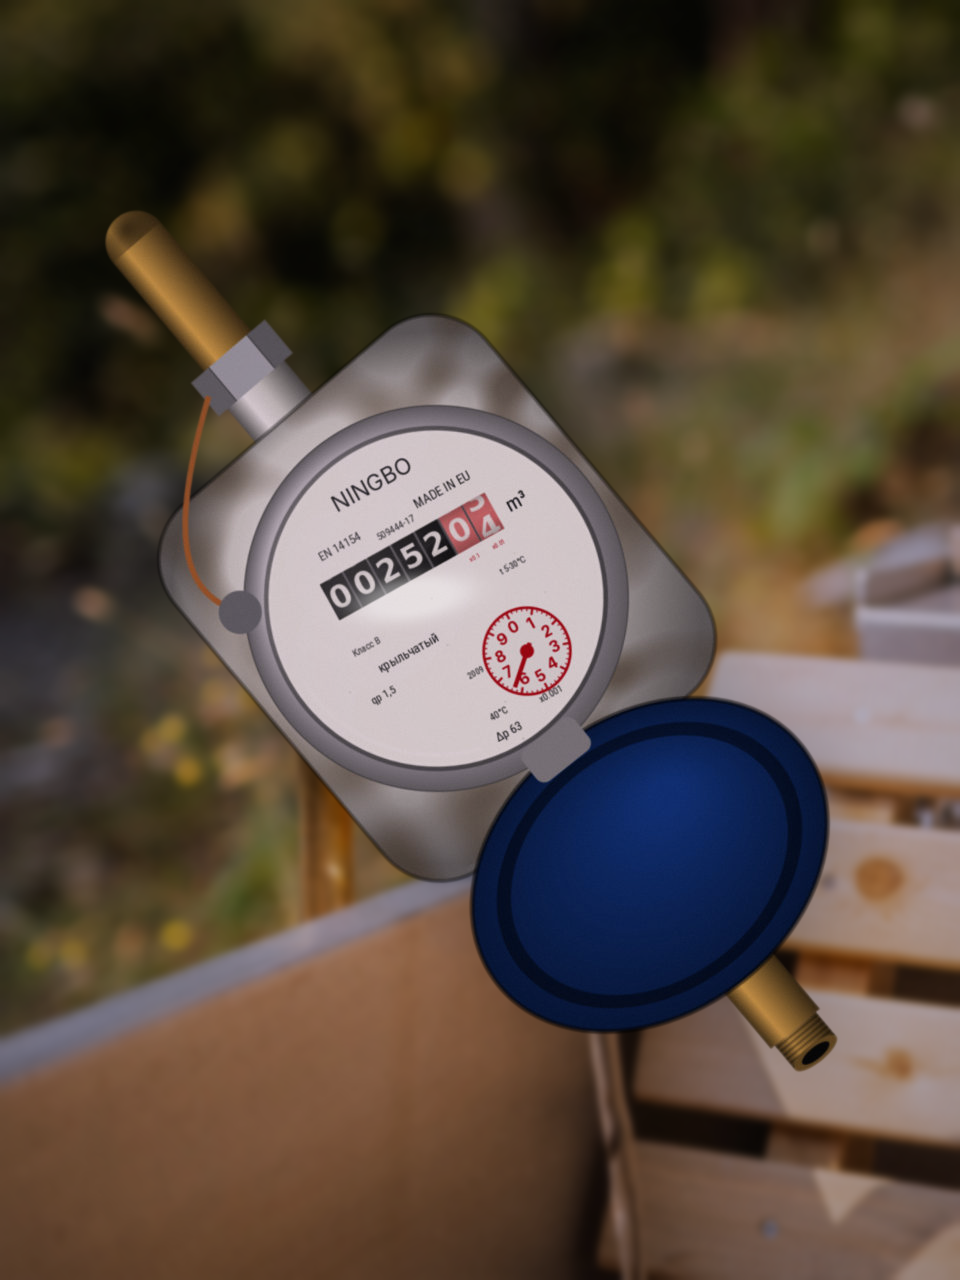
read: 252.036 m³
